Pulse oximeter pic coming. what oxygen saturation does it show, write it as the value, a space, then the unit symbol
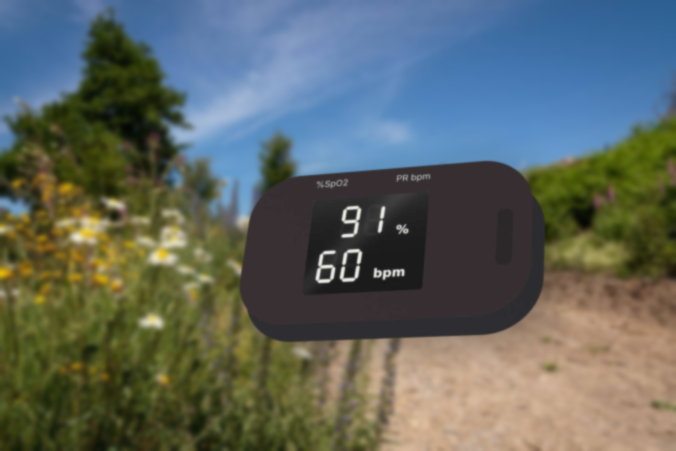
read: 91 %
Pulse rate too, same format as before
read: 60 bpm
